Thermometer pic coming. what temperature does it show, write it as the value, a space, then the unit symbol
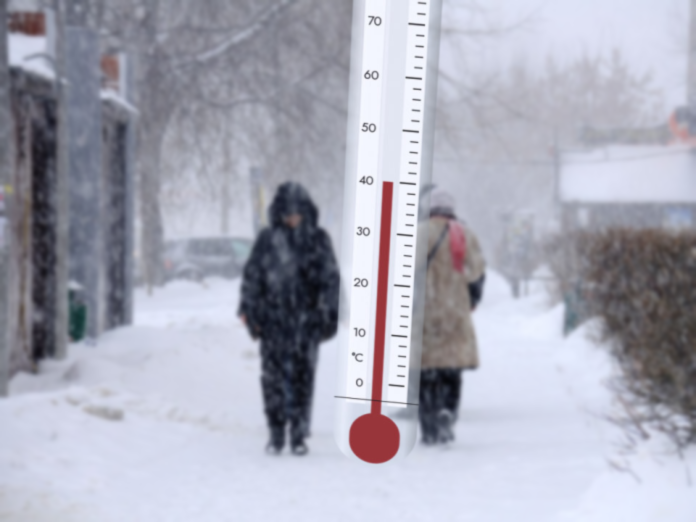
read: 40 °C
